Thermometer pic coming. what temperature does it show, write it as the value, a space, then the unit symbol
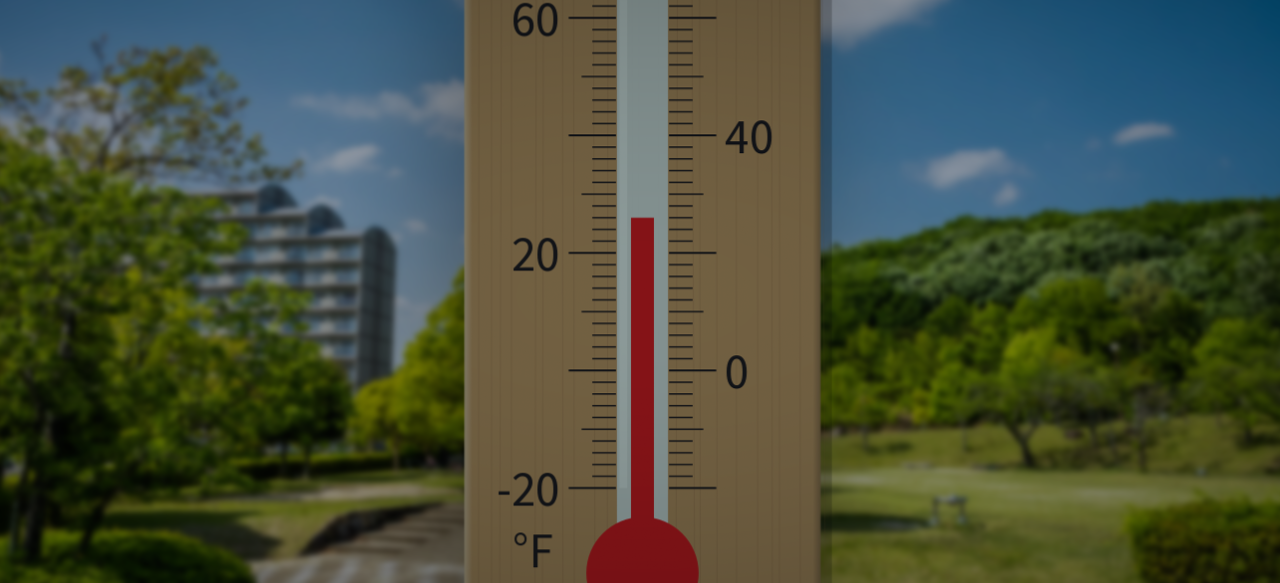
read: 26 °F
